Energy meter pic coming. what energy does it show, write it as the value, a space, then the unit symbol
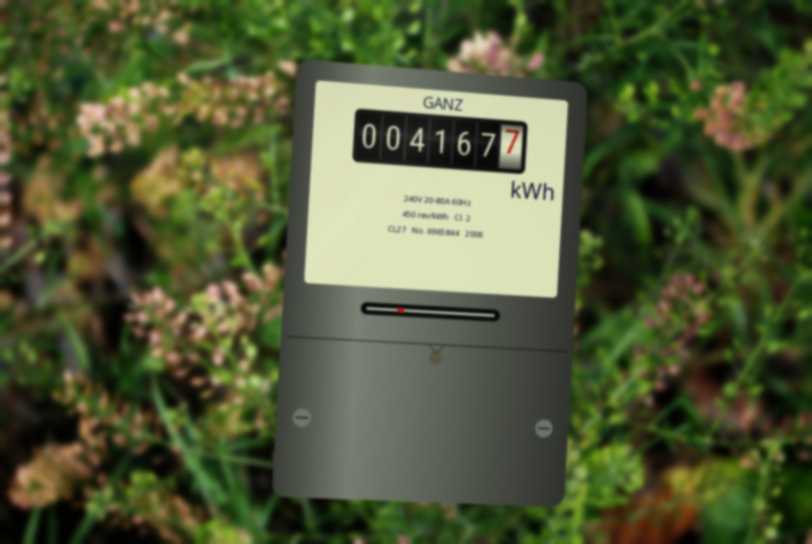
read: 4167.7 kWh
